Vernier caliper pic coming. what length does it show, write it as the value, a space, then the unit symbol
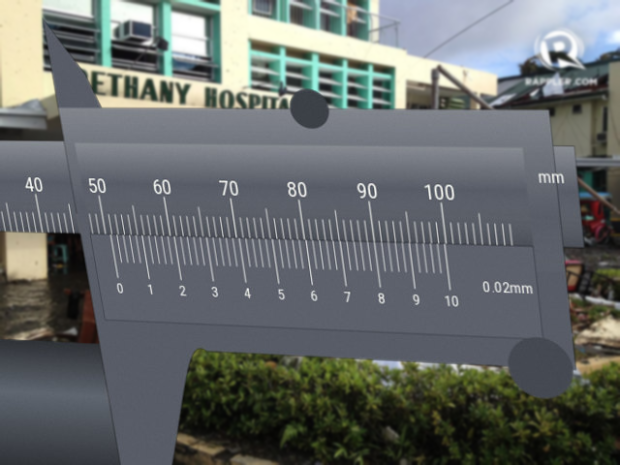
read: 50.8 mm
